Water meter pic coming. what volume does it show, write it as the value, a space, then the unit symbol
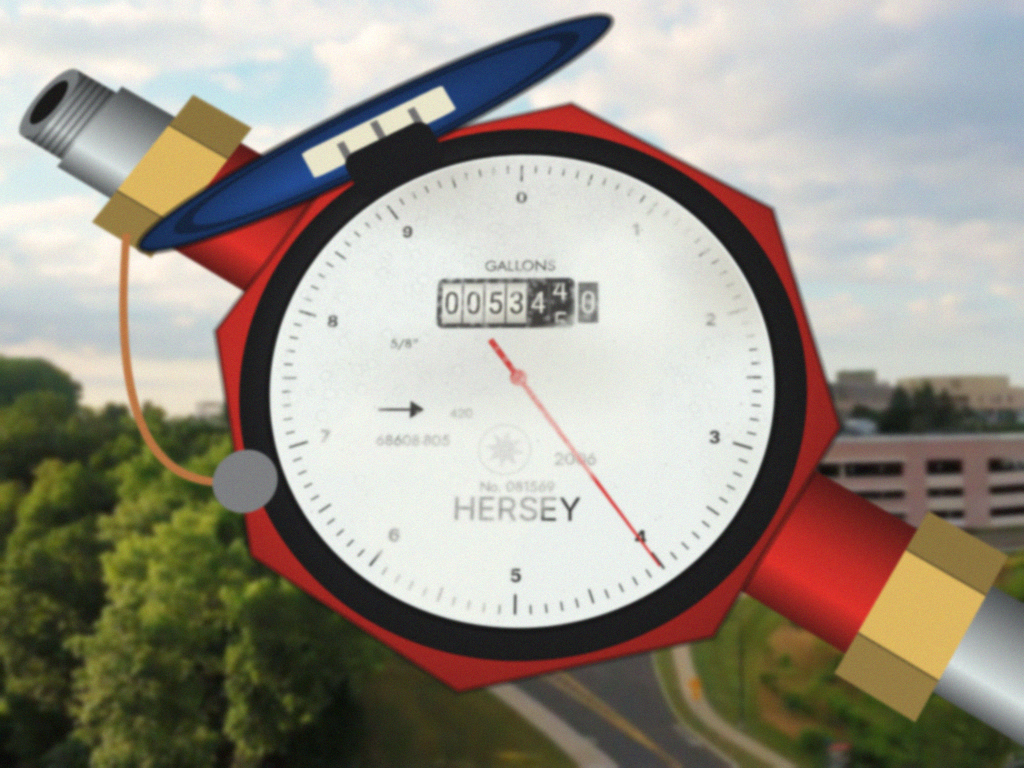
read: 53444.0 gal
